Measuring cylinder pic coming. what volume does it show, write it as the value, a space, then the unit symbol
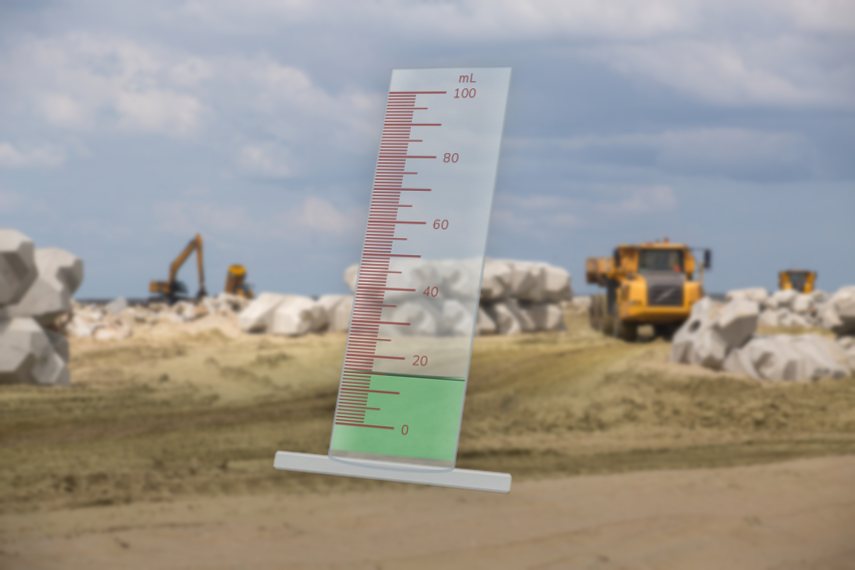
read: 15 mL
